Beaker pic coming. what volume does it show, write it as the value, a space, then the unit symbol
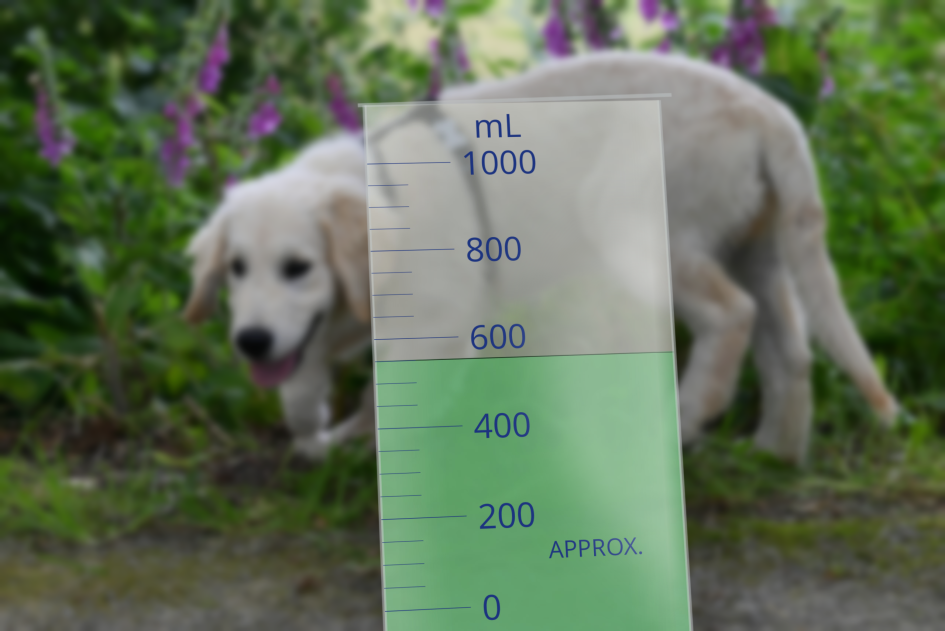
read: 550 mL
